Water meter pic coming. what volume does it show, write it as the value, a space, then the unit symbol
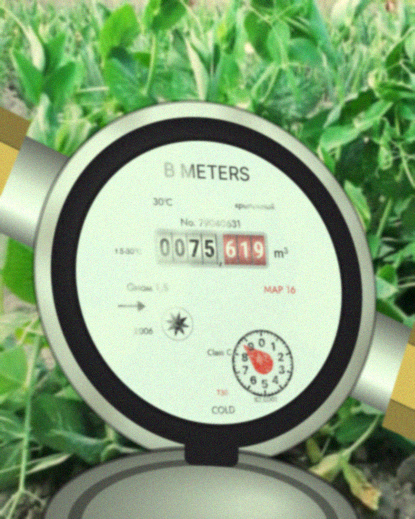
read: 75.6198 m³
